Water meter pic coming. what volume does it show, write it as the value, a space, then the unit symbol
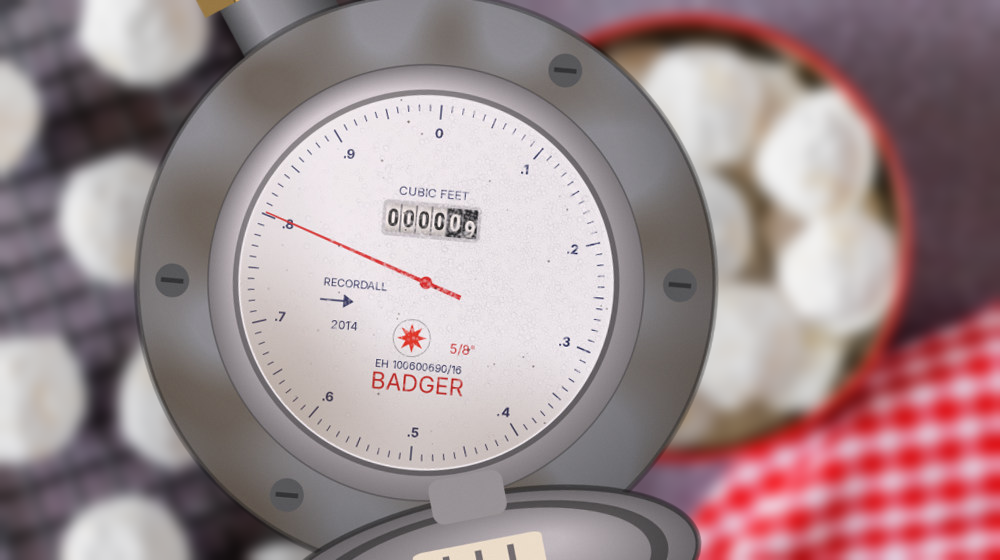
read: 8.80 ft³
